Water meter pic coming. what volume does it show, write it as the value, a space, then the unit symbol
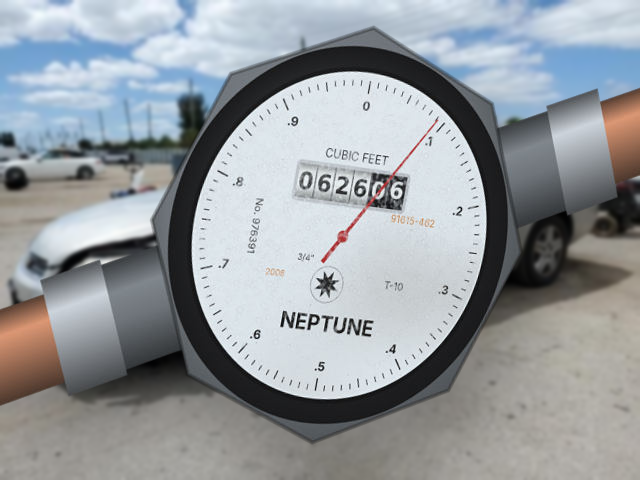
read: 62606.09 ft³
